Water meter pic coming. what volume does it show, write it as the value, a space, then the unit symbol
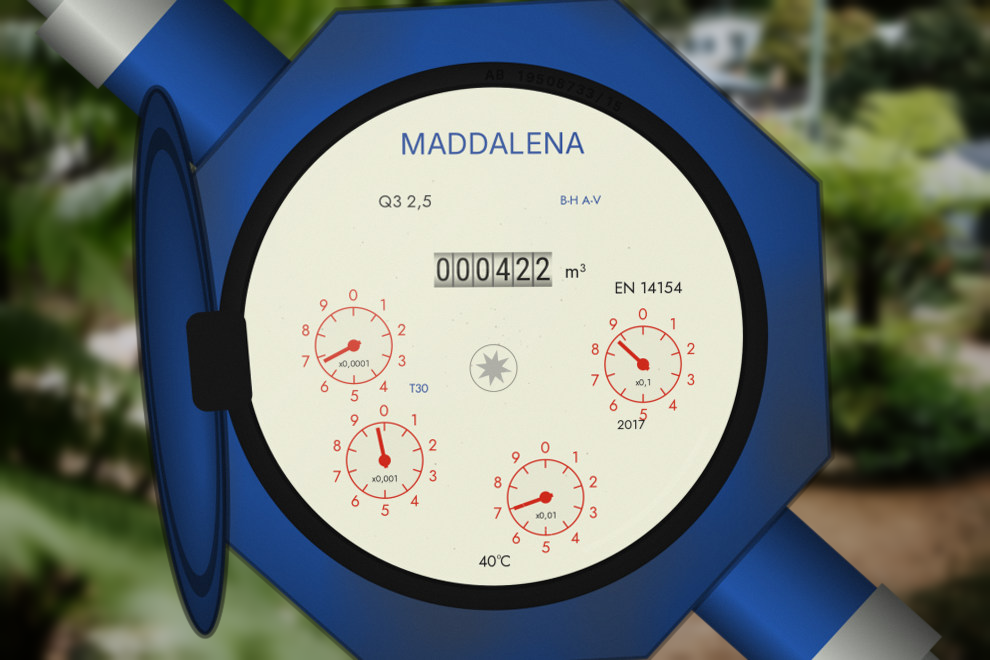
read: 422.8696 m³
